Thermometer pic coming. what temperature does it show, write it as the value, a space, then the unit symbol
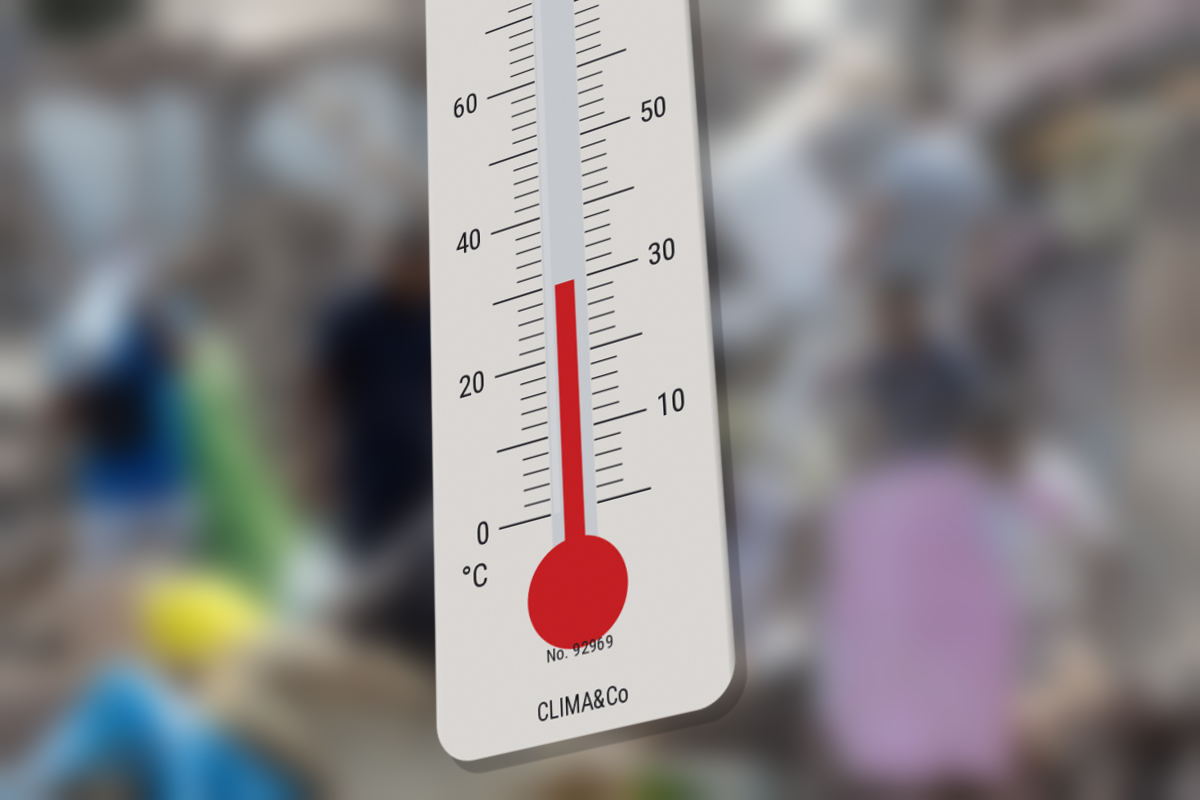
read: 30 °C
